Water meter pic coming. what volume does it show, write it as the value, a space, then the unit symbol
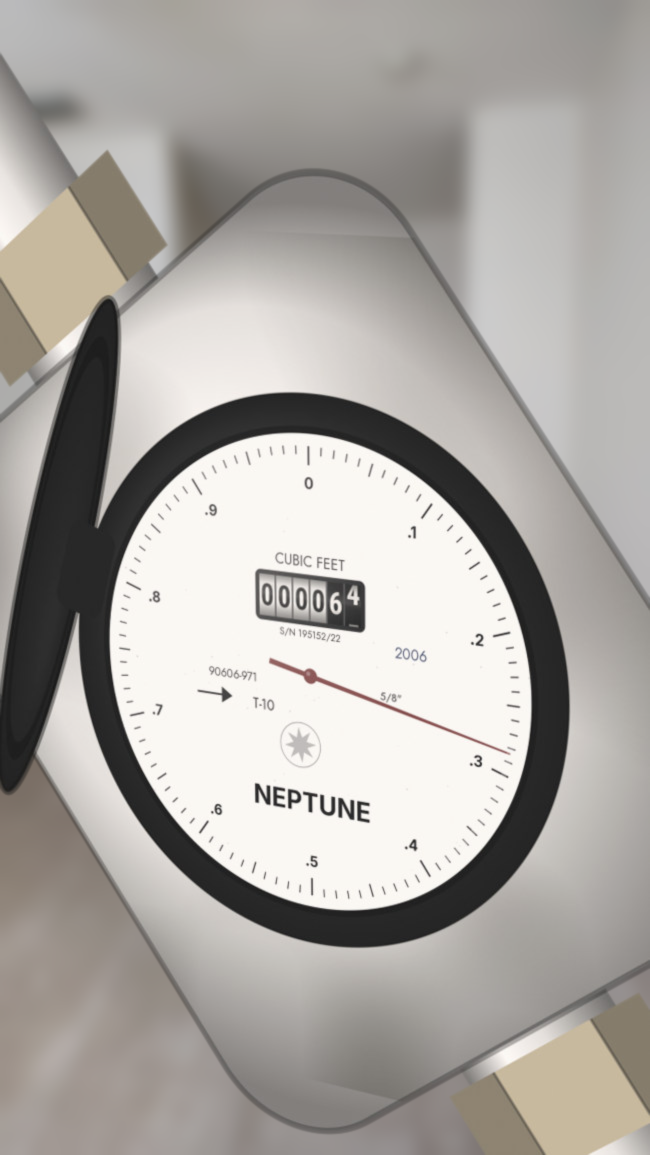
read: 64.28 ft³
